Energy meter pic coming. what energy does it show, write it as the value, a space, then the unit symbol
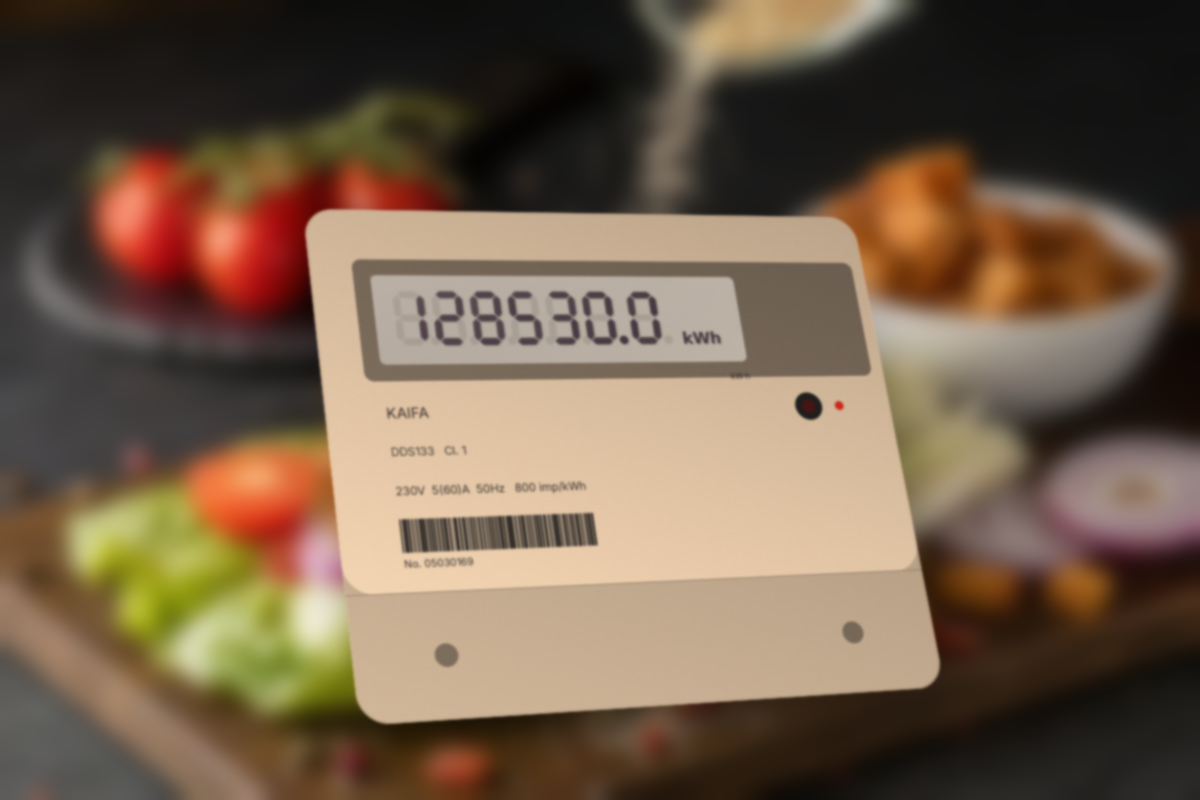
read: 128530.0 kWh
